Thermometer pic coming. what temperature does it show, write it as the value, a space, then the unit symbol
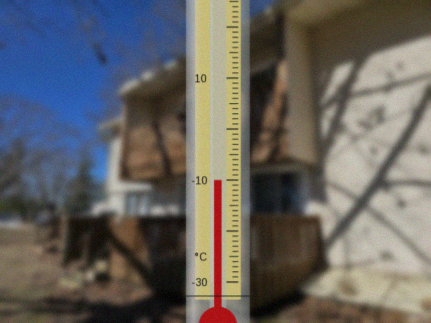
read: -10 °C
